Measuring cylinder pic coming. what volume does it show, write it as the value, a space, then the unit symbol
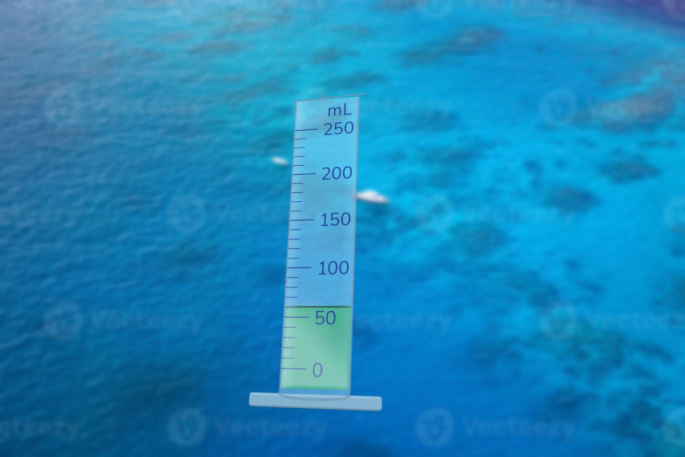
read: 60 mL
